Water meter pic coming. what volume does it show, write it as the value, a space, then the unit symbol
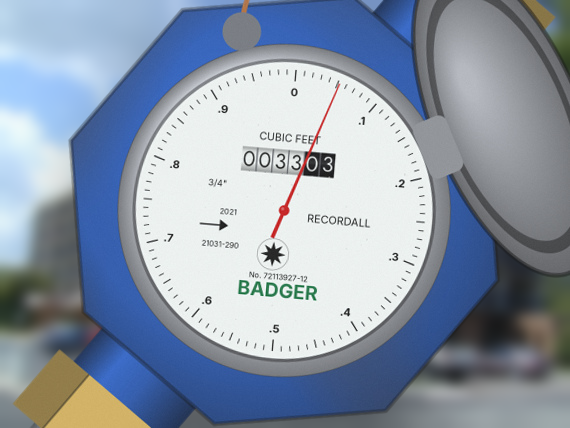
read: 3303.05 ft³
